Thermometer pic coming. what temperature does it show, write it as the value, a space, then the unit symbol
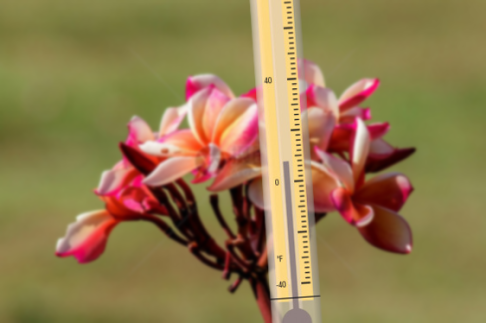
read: 8 °F
